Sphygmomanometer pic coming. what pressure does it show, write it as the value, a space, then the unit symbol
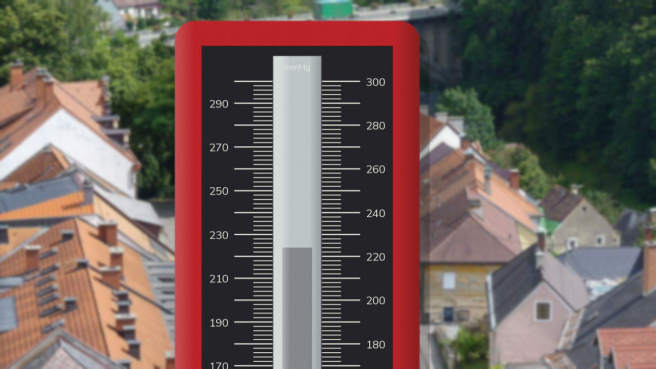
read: 224 mmHg
